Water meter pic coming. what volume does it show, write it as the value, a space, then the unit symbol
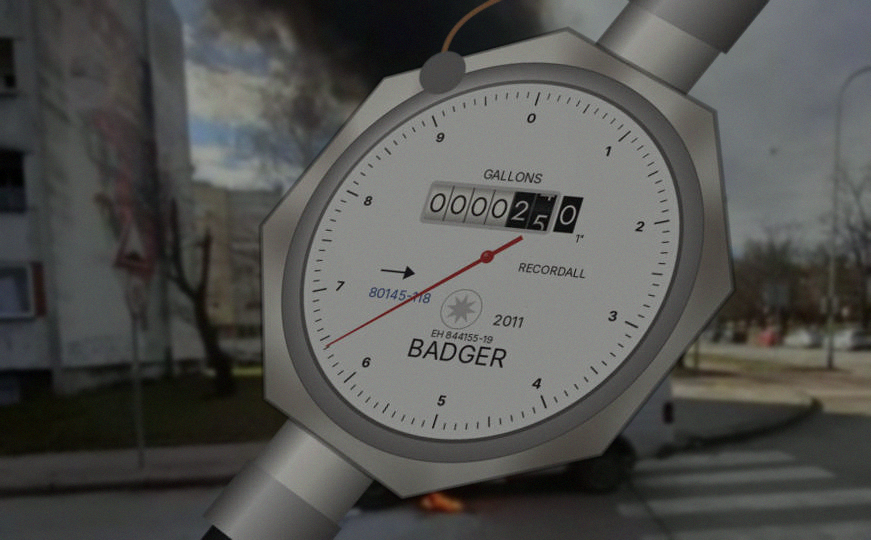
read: 246.4 gal
